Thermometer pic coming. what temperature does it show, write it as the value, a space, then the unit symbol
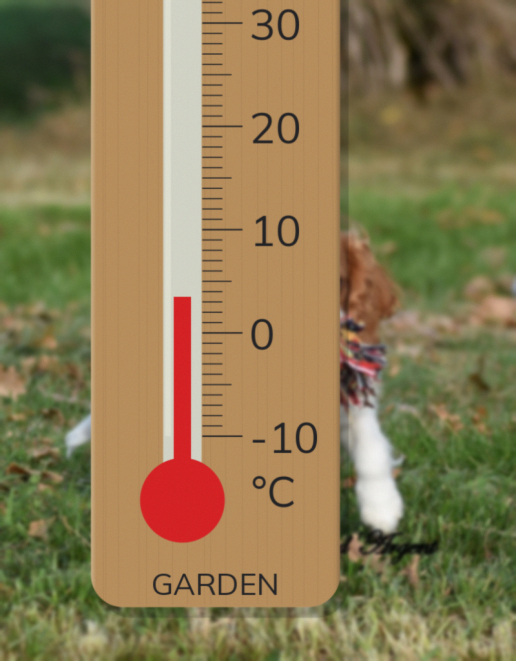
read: 3.5 °C
